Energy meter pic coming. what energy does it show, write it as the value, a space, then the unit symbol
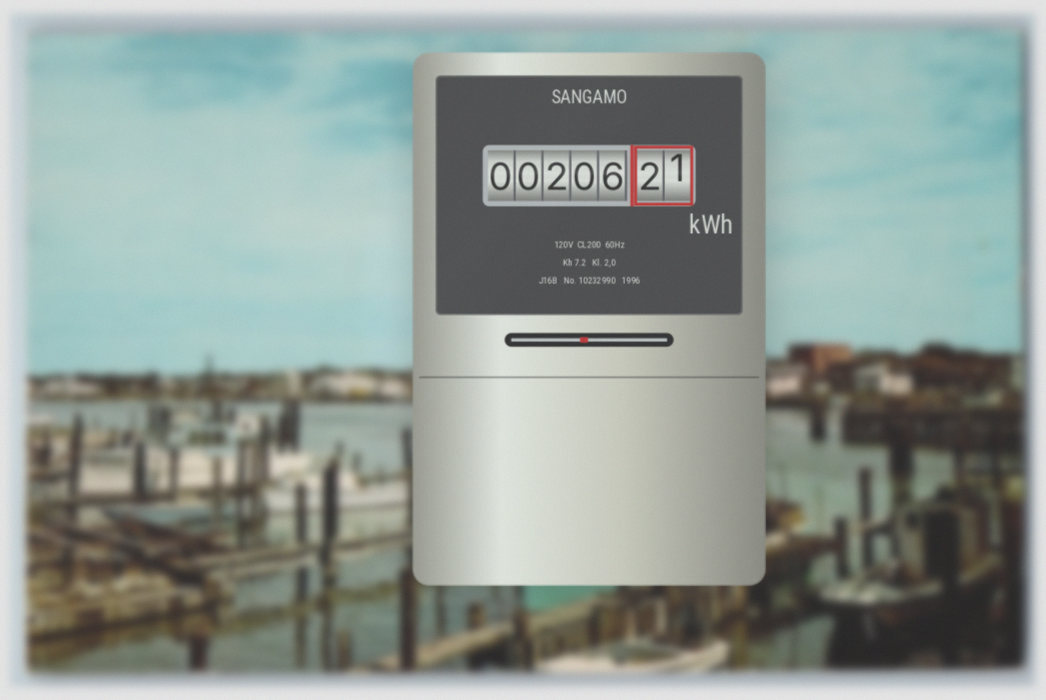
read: 206.21 kWh
